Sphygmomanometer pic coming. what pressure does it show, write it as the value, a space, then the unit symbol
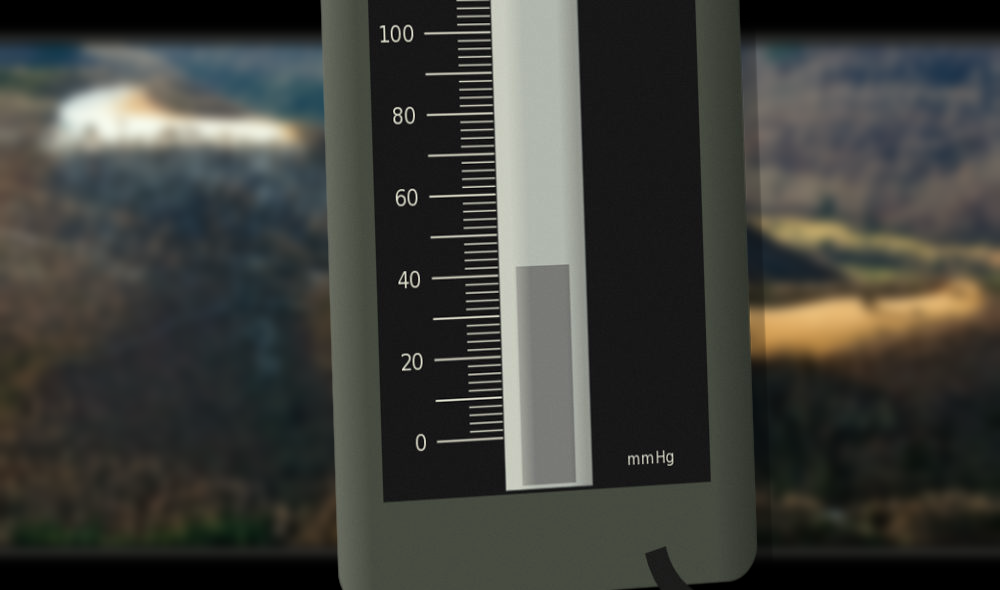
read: 42 mmHg
